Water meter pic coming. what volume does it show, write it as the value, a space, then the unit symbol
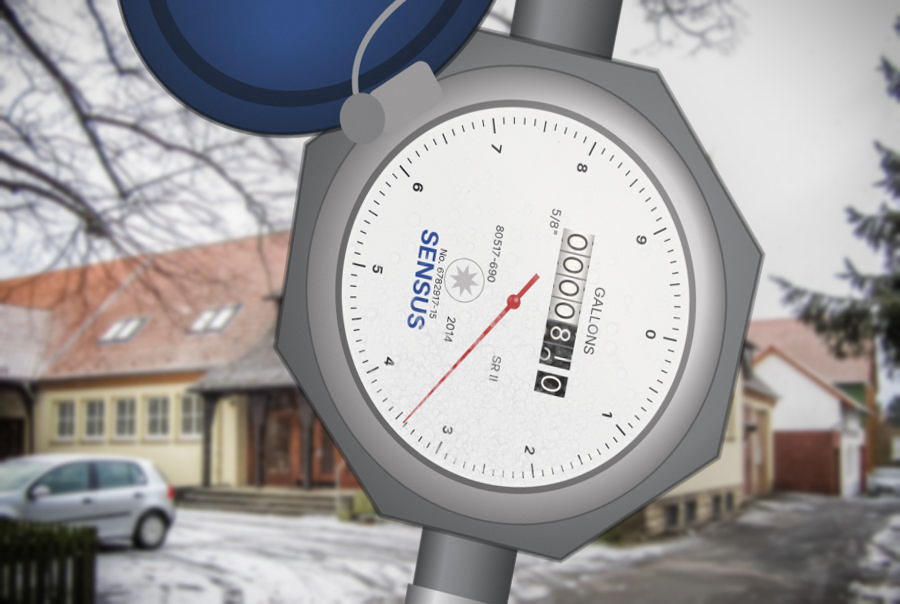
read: 813.4 gal
